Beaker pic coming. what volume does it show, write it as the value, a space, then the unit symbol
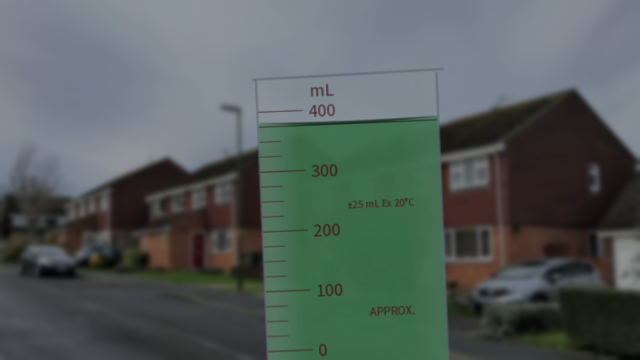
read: 375 mL
